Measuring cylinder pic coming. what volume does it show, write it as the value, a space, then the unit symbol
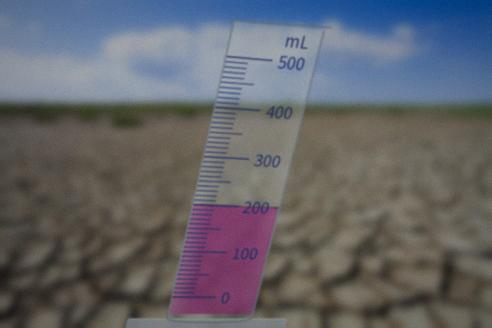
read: 200 mL
